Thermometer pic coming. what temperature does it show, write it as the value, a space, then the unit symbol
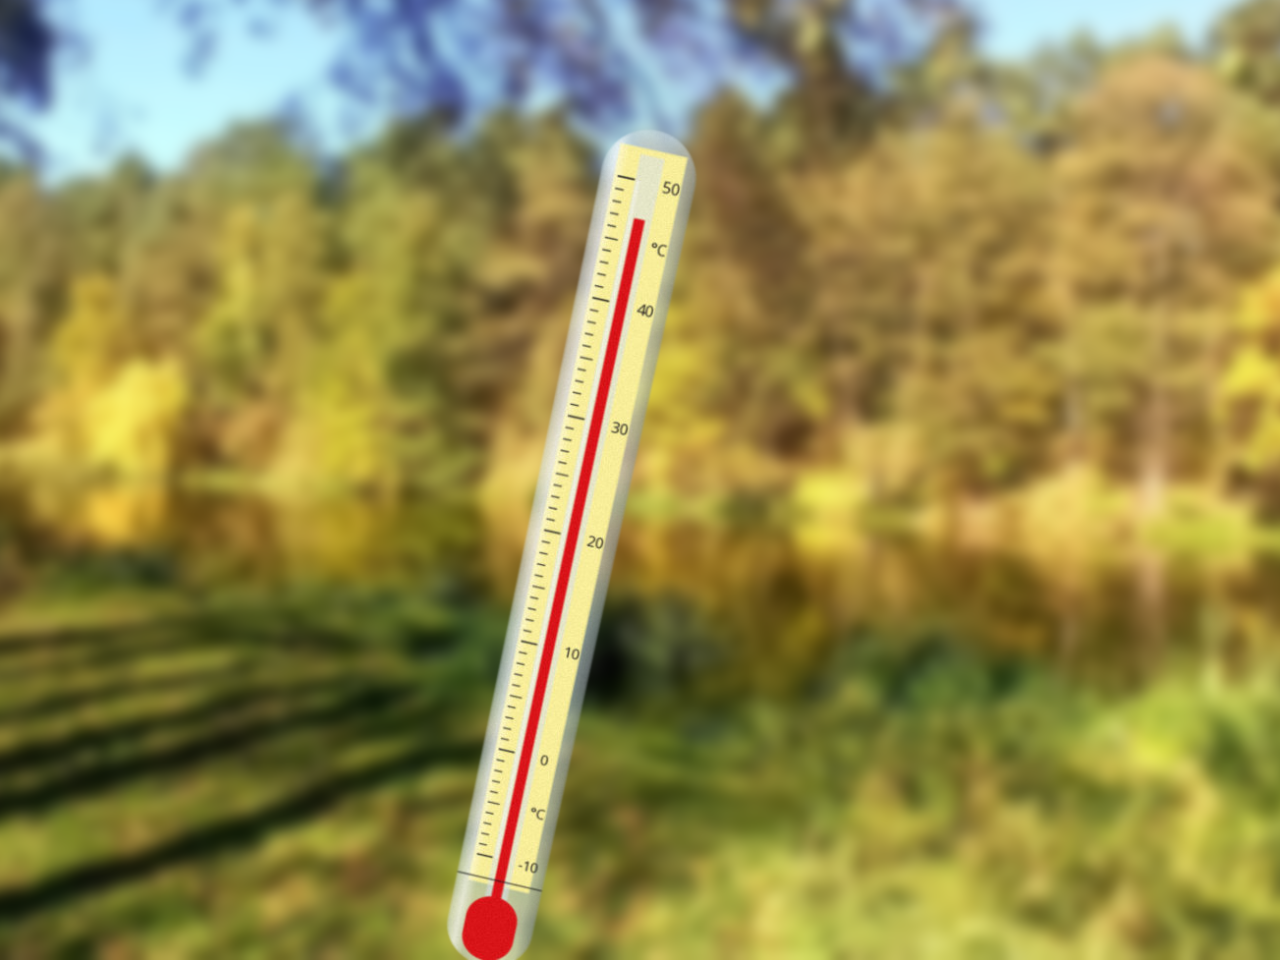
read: 47 °C
